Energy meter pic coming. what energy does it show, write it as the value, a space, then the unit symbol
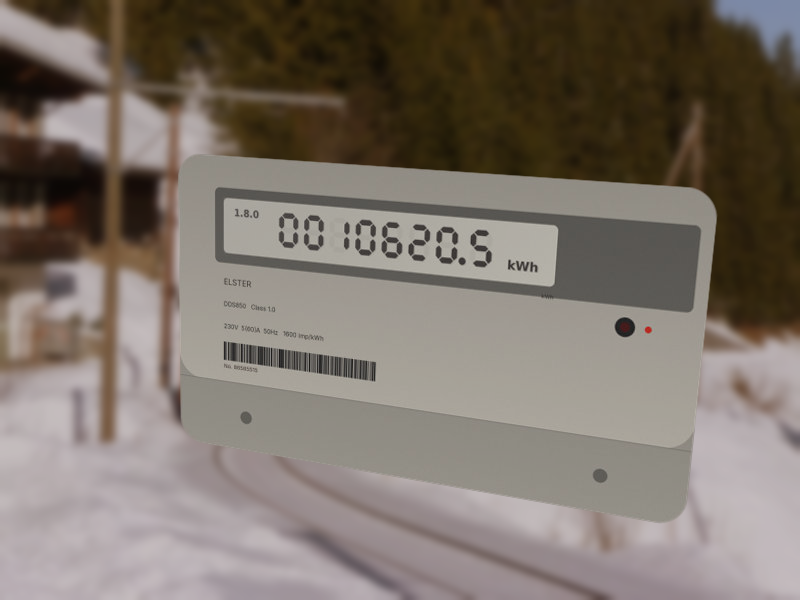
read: 10620.5 kWh
